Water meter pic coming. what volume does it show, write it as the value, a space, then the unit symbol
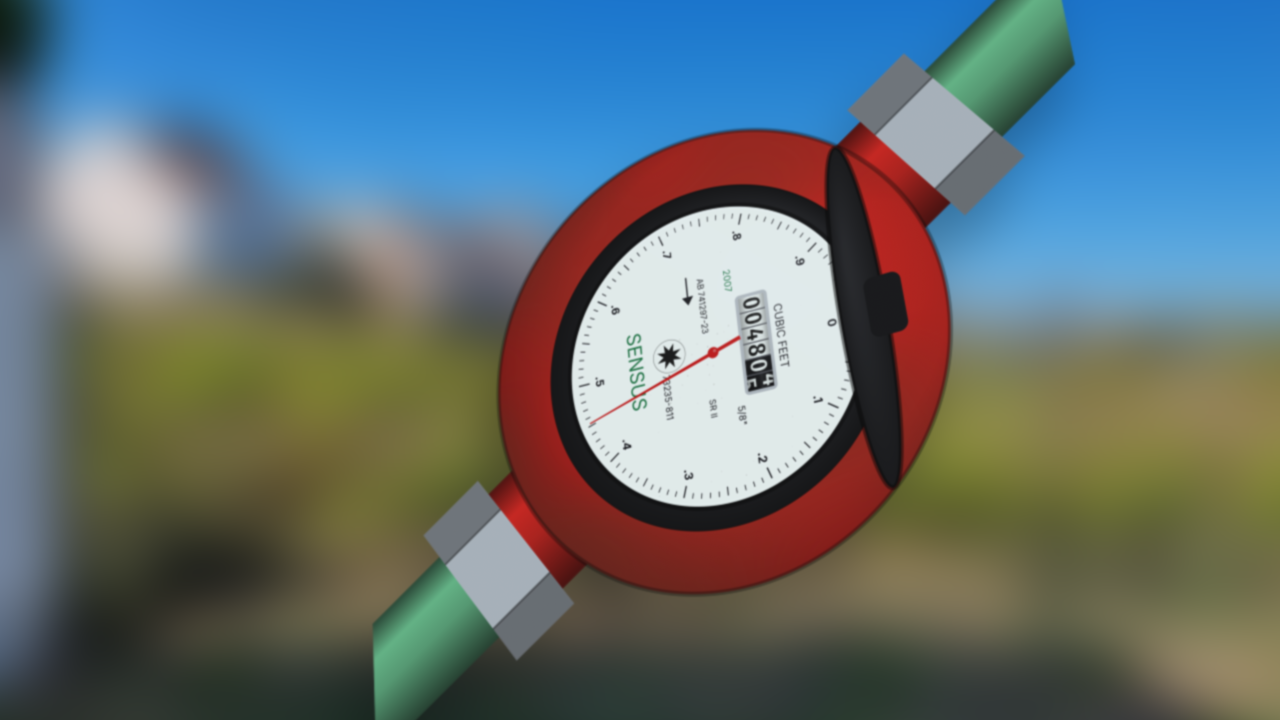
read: 4804.45 ft³
